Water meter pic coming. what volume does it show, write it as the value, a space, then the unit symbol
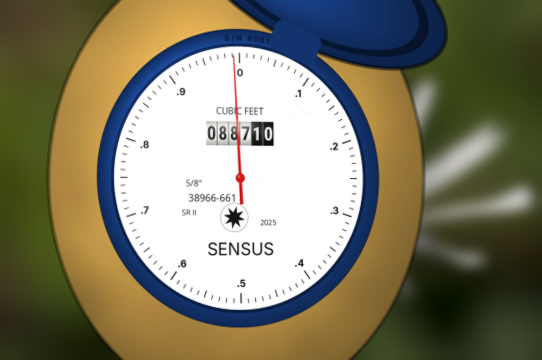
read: 88709.99 ft³
